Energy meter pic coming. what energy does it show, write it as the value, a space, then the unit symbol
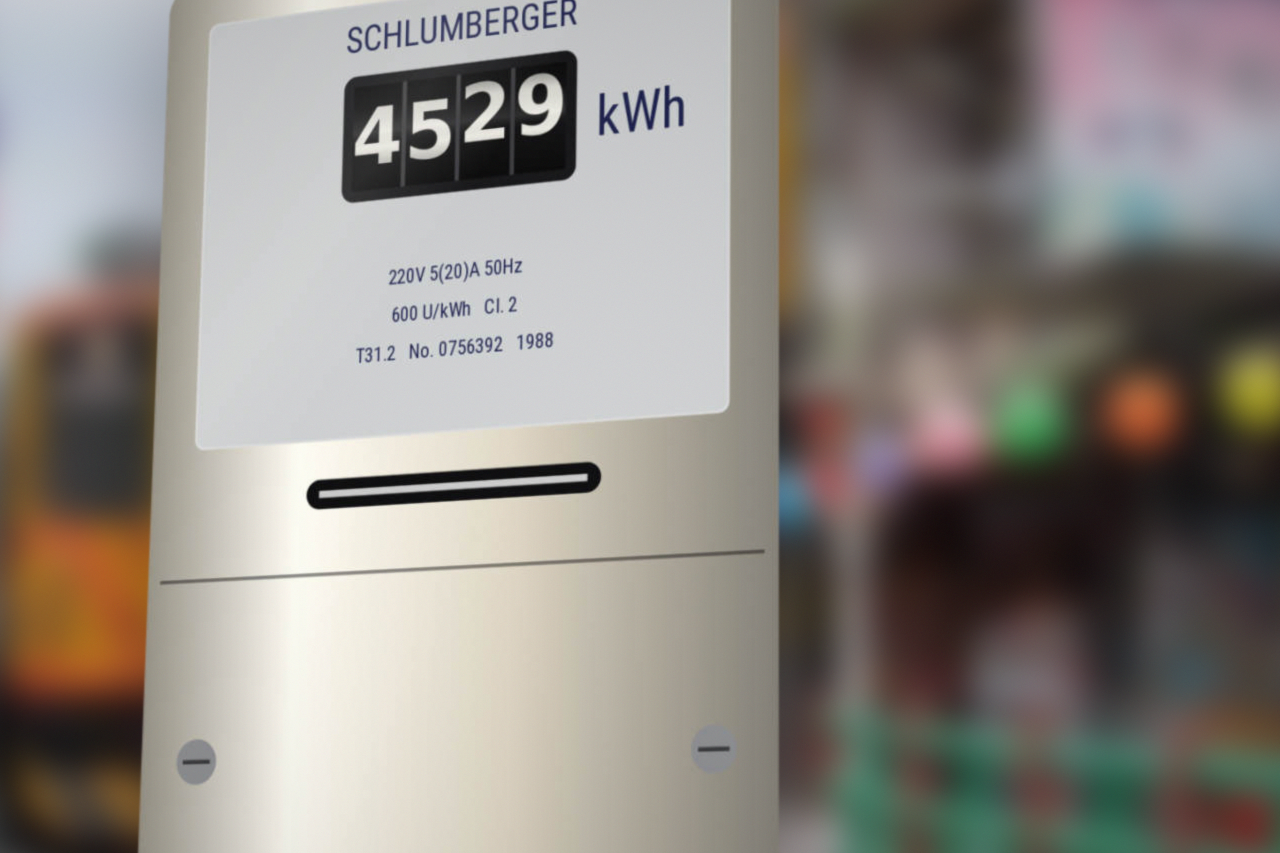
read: 4529 kWh
